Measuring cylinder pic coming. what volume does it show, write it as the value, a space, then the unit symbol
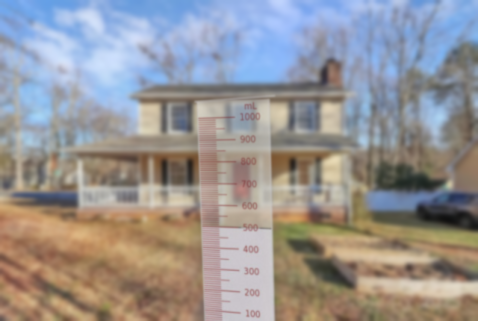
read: 500 mL
